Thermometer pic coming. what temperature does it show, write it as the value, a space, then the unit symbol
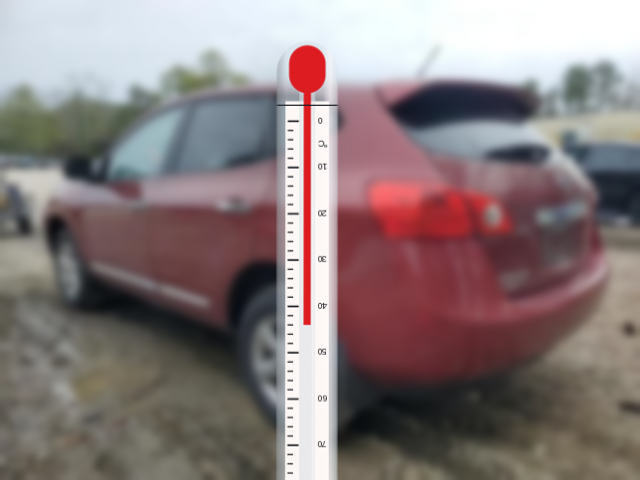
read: 44 °C
